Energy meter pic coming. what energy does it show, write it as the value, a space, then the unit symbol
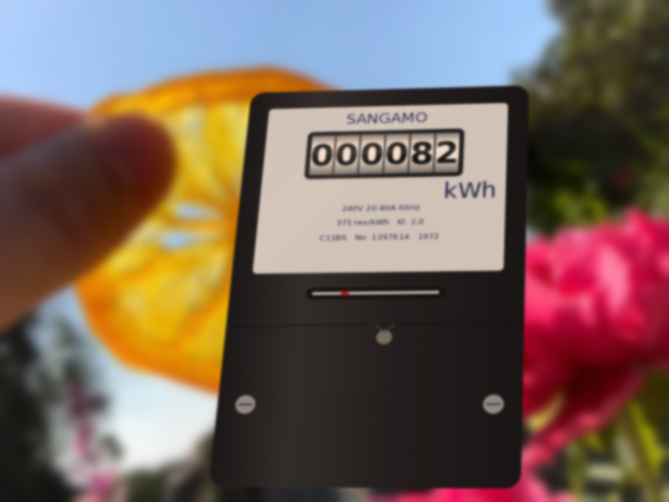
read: 82 kWh
